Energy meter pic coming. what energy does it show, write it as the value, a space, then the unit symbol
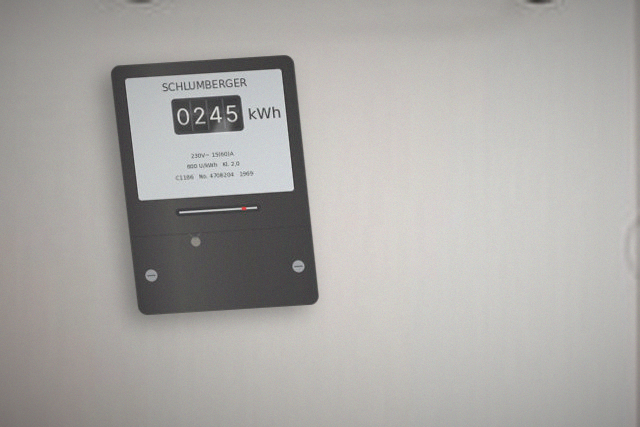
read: 245 kWh
